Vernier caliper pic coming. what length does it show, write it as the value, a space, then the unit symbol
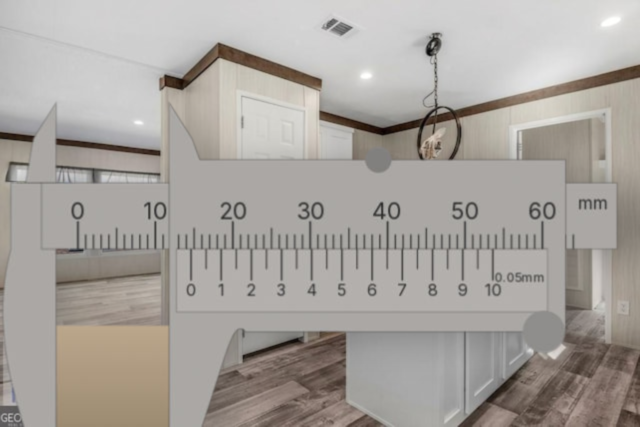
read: 14.6 mm
